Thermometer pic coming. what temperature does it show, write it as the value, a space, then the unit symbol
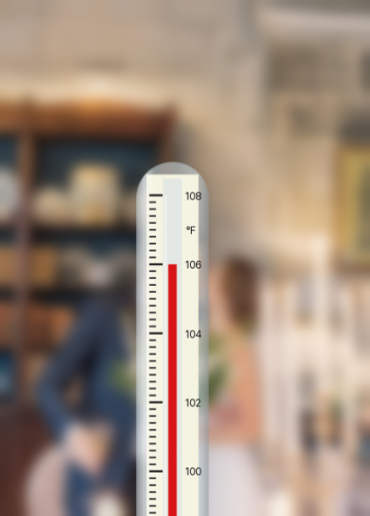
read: 106 °F
